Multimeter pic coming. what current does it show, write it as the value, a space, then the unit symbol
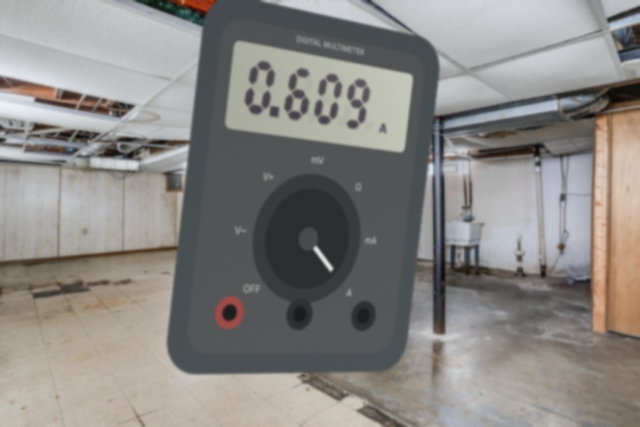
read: 0.609 A
